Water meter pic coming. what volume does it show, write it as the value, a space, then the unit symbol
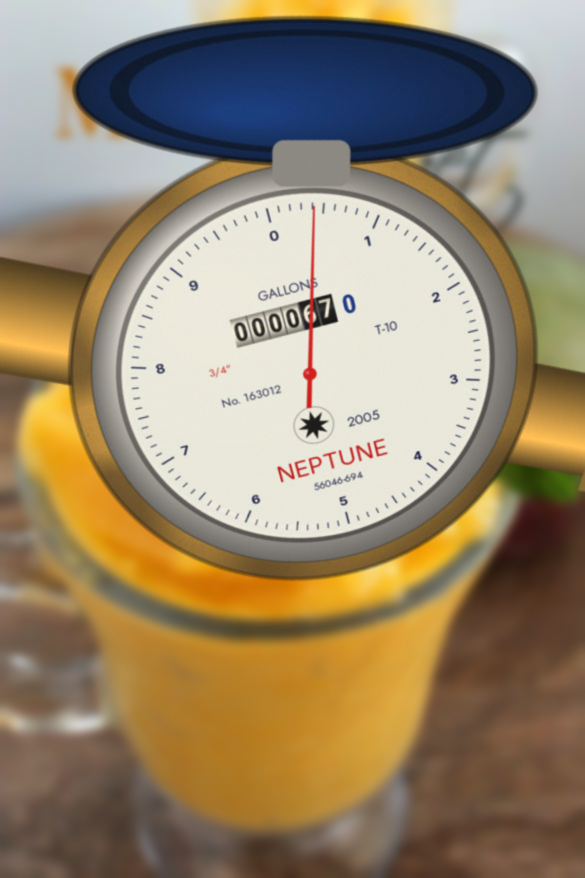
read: 670.4 gal
